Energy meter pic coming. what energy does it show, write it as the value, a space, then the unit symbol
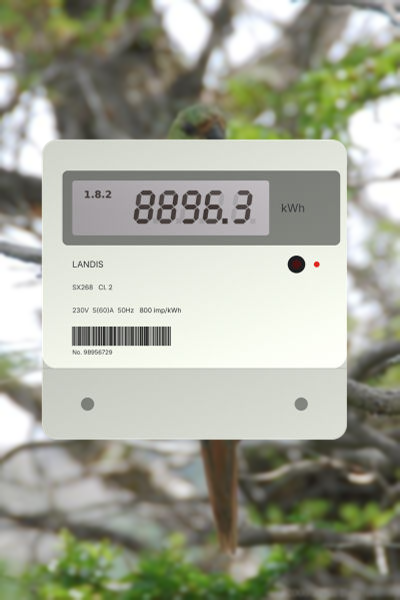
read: 8896.3 kWh
